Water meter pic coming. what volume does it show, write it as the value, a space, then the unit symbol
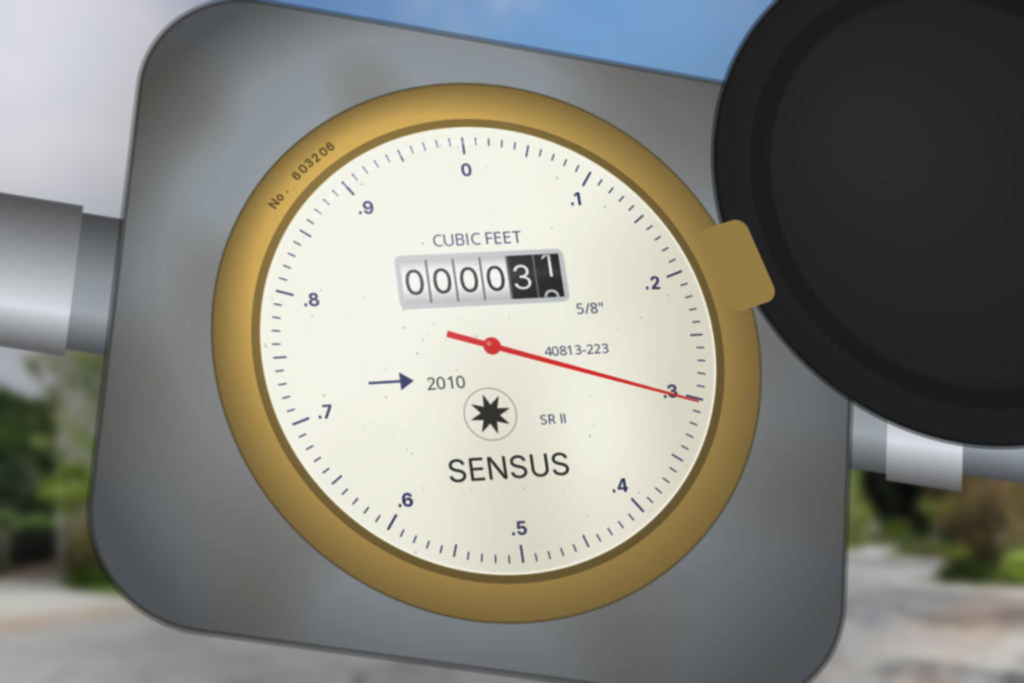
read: 31.30 ft³
